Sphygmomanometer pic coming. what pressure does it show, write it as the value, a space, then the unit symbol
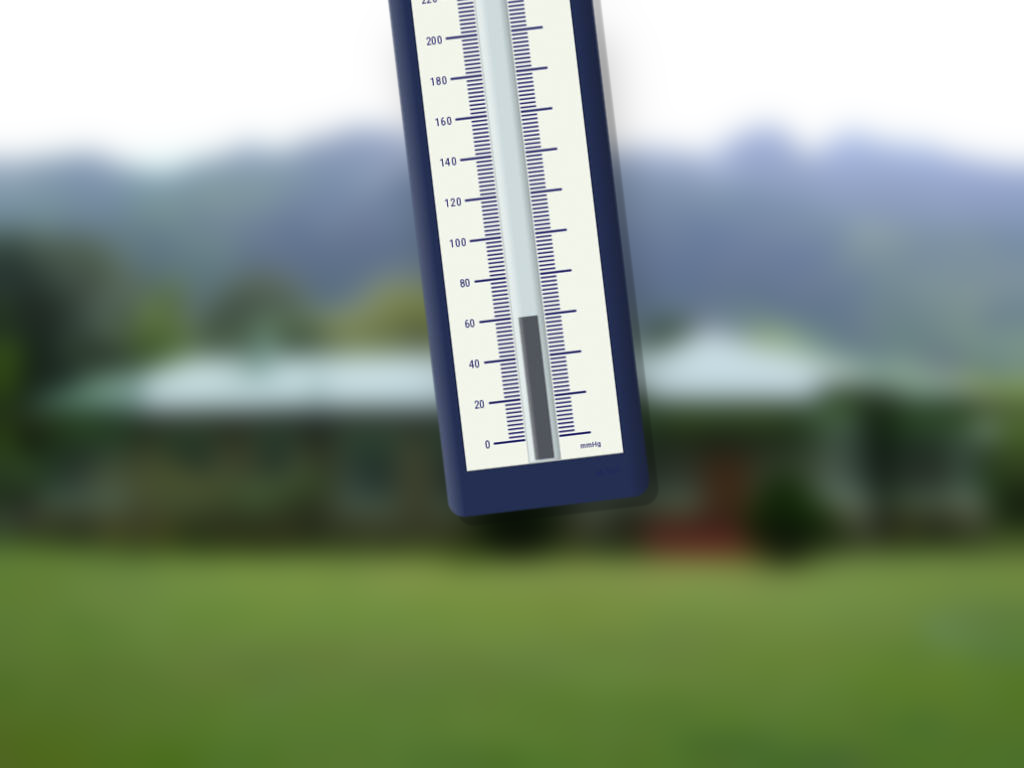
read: 60 mmHg
